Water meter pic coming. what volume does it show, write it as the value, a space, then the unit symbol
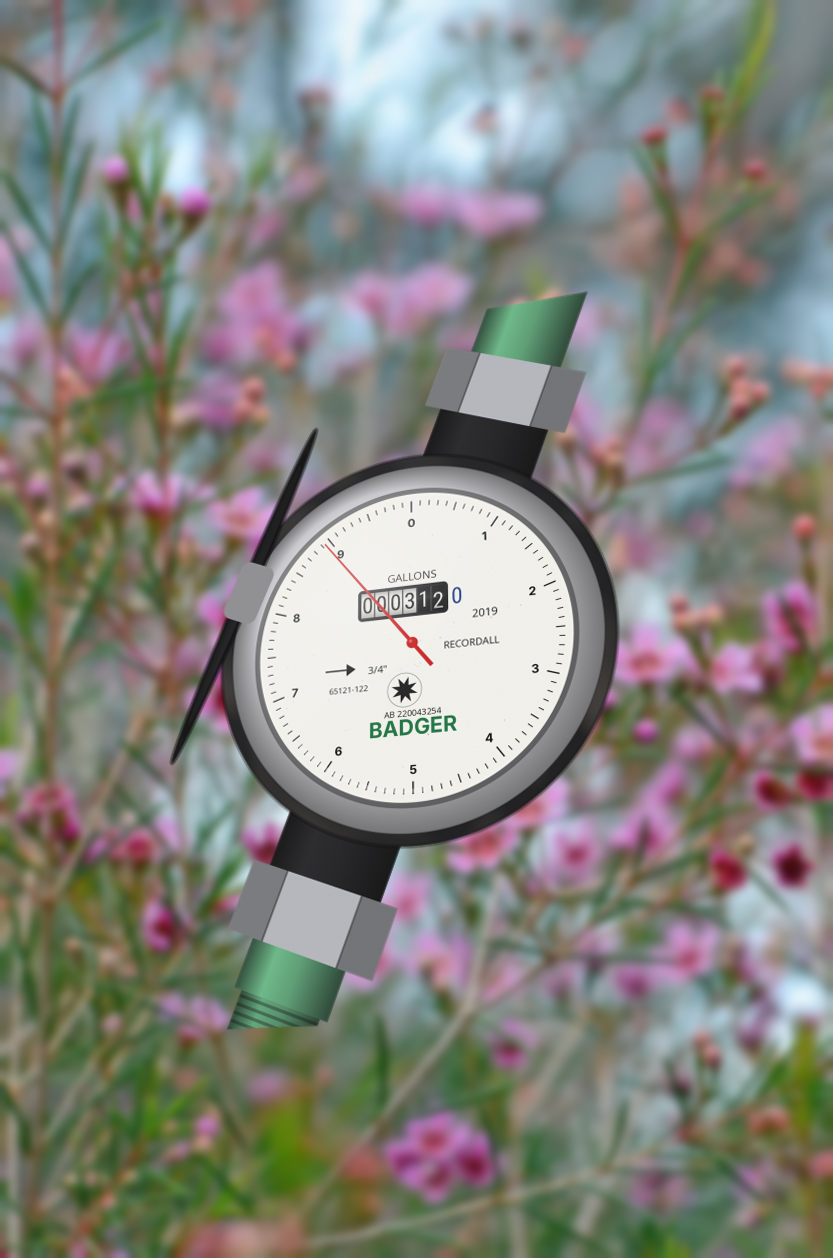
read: 3118.9 gal
